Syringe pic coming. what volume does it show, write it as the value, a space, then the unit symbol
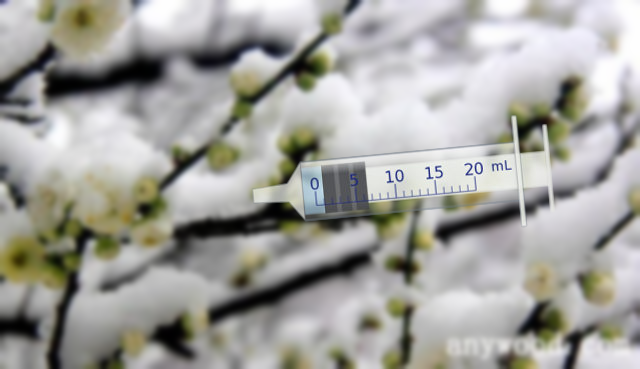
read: 1 mL
